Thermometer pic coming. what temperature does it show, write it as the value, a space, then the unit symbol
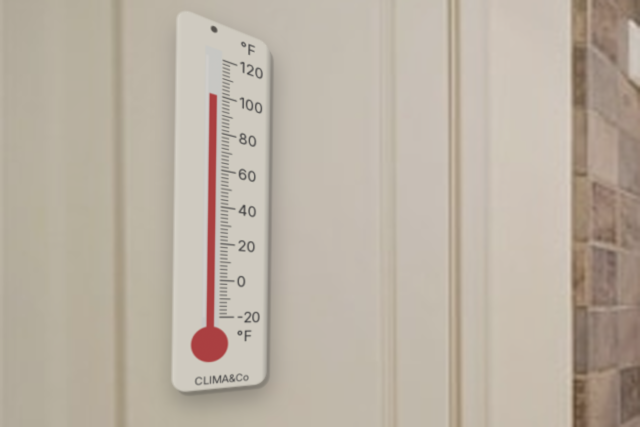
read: 100 °F
